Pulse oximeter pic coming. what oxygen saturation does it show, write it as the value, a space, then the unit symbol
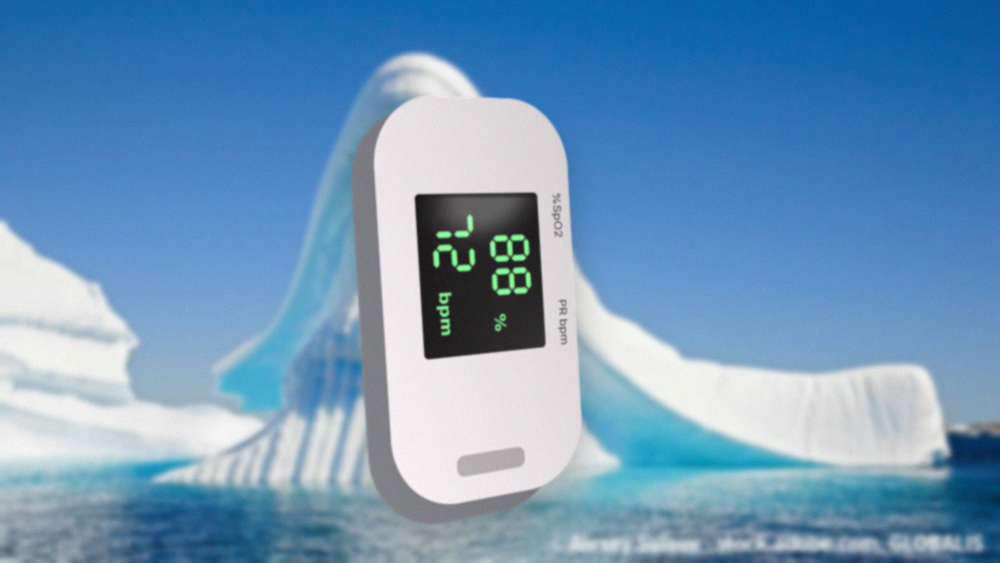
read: 88 %
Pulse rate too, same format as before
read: 72 bpm
